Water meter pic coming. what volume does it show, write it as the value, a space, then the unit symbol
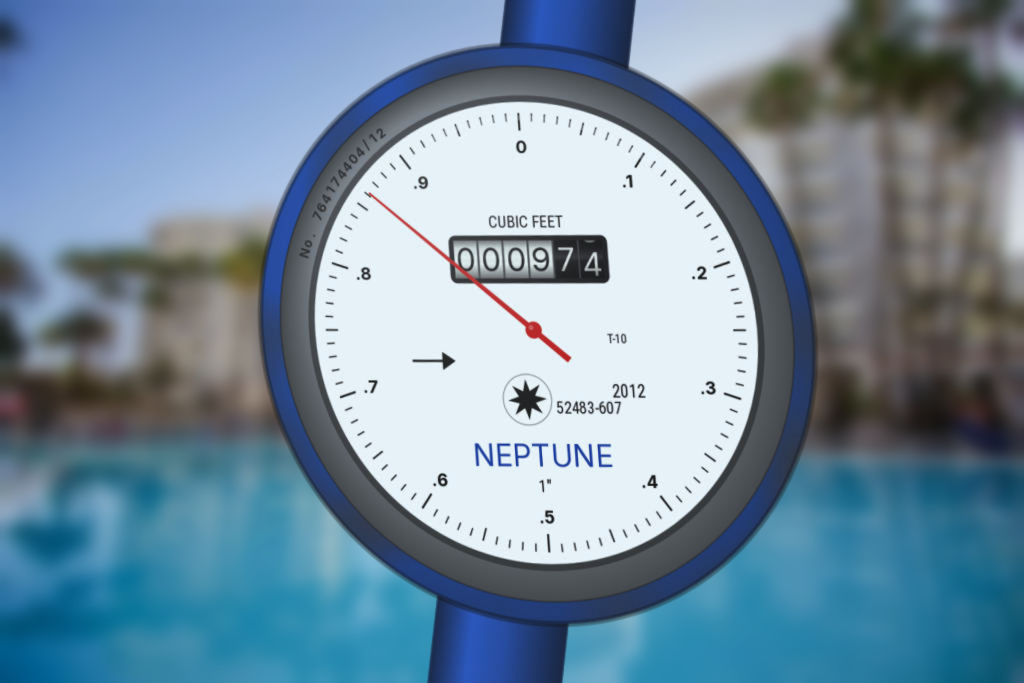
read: 973.86 ft³
